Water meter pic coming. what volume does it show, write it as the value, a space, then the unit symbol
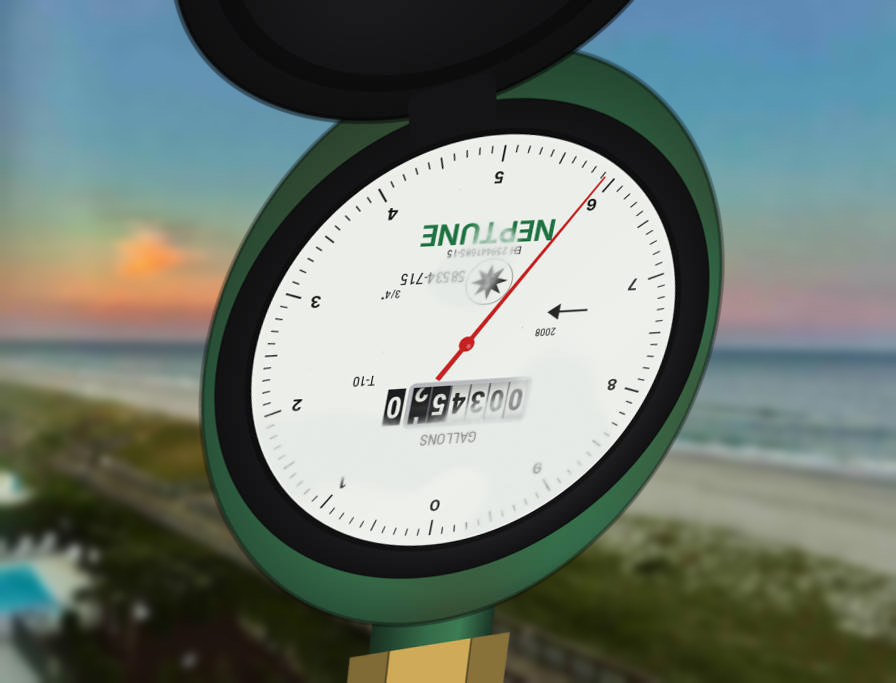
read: 34515.9 gal
